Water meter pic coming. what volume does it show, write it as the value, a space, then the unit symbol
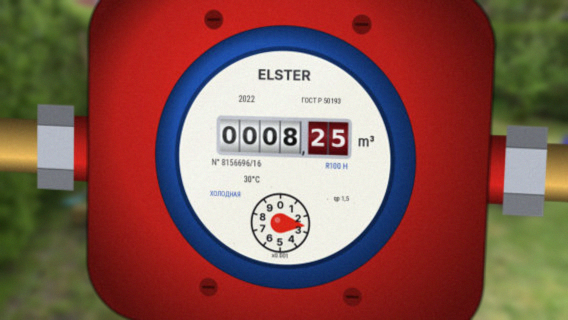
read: 8.252 m³
